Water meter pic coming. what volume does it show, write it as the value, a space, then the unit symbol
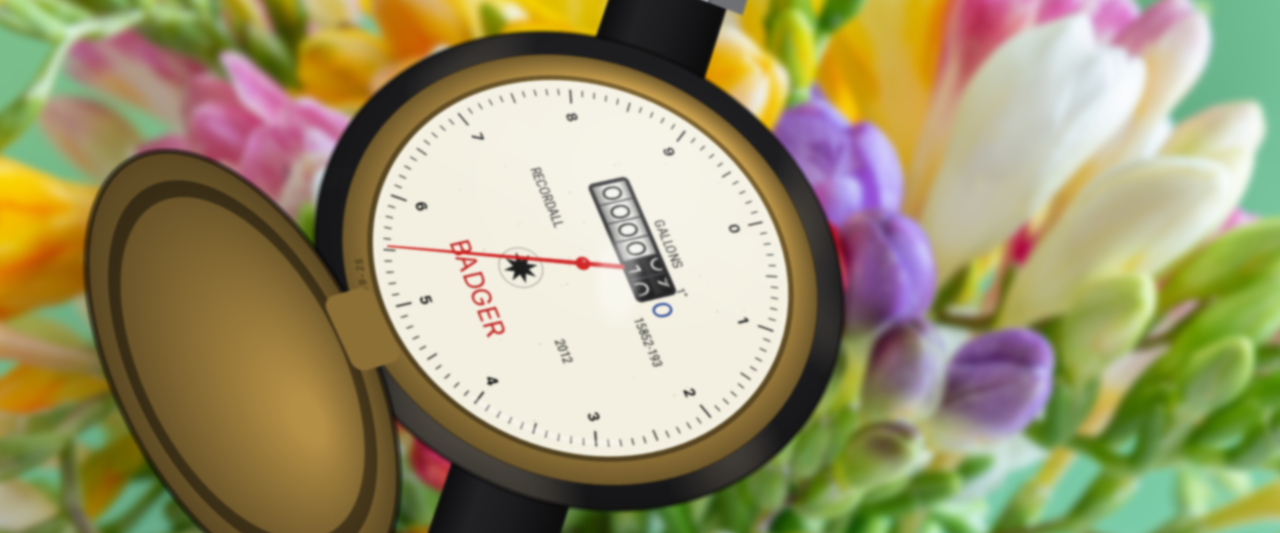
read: 95.5 gal
